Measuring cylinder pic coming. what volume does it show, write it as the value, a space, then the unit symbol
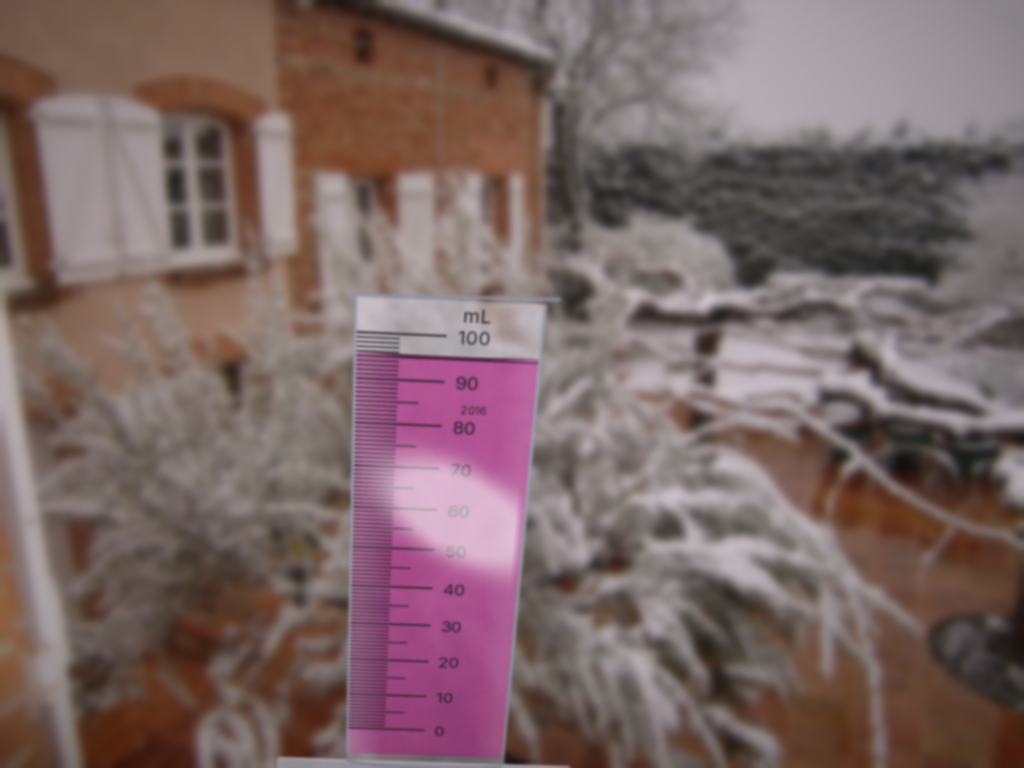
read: 95 mL
